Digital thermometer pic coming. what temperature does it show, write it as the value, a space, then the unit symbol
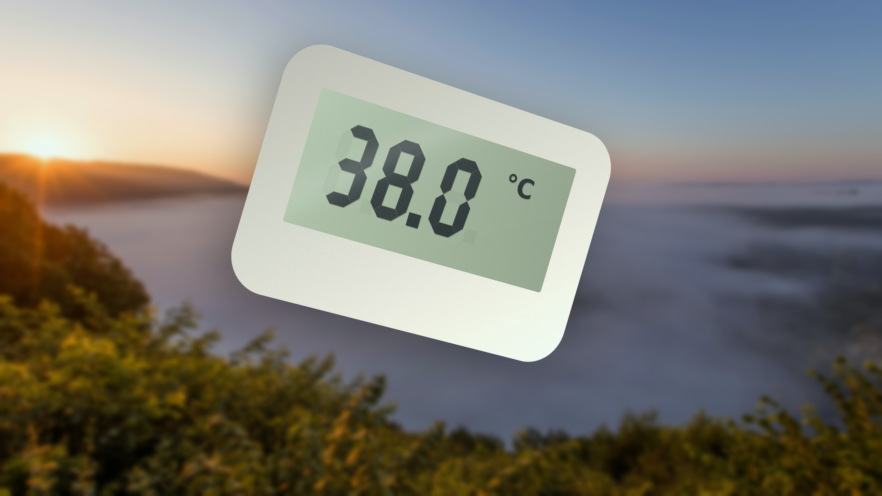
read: 38.0 °C
